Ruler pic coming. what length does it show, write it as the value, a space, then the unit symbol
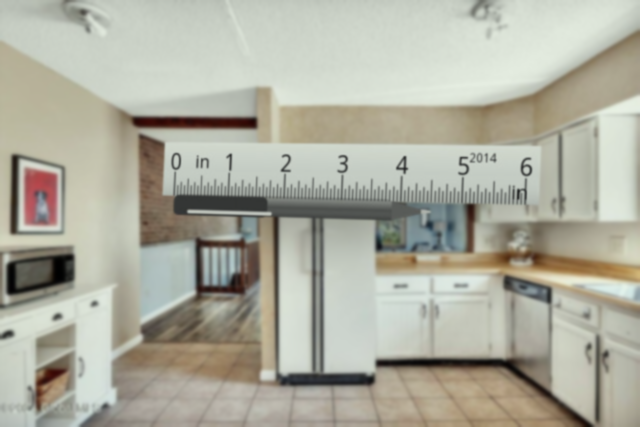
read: 4.5 in
